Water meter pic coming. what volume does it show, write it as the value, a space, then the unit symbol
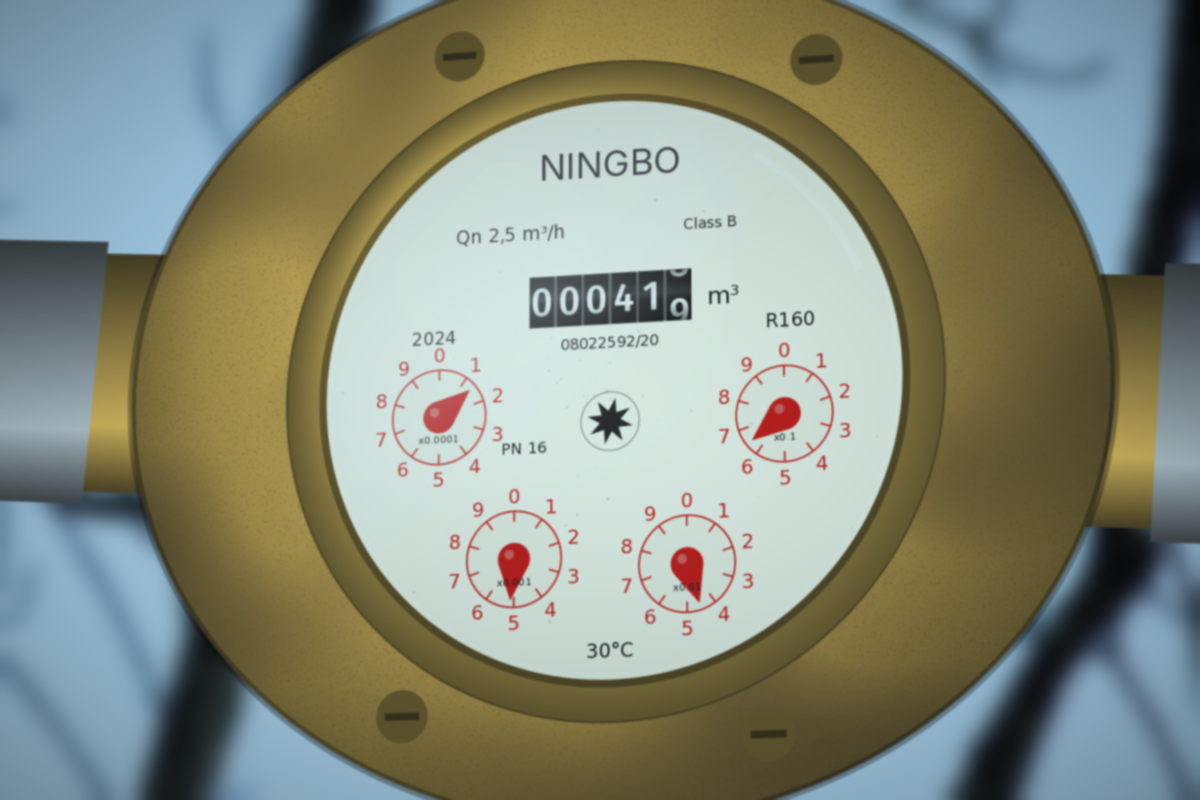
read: 418.6451 m³
